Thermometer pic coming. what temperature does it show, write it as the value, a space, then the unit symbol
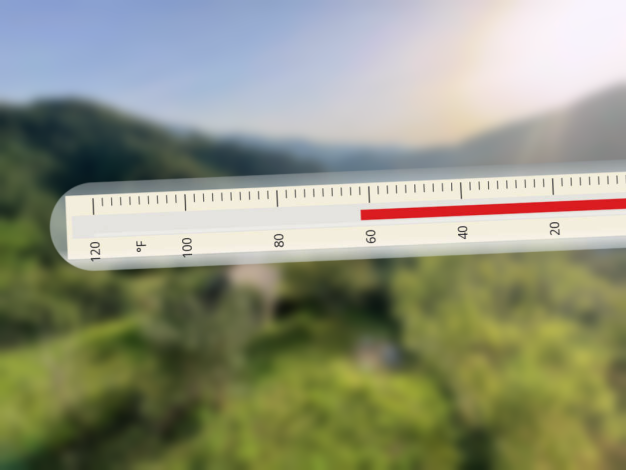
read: 62 °F
